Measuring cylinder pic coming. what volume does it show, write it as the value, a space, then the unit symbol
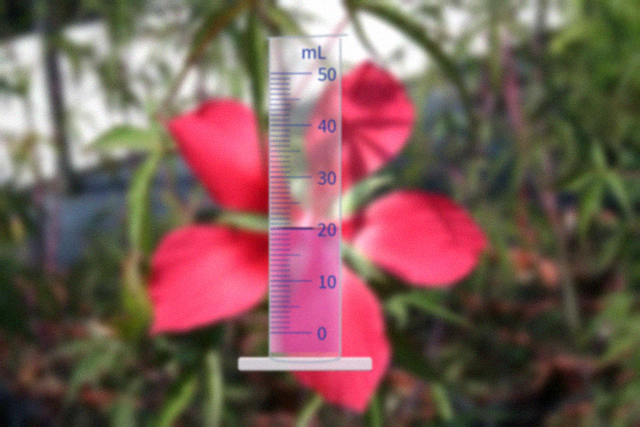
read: 20 mL
